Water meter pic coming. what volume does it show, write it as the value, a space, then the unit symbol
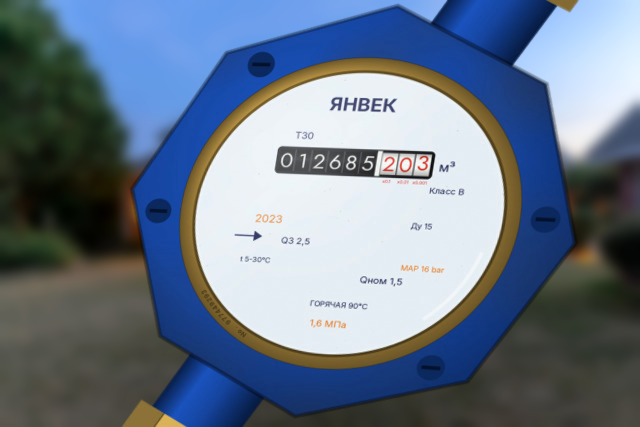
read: 12685.203 m³
